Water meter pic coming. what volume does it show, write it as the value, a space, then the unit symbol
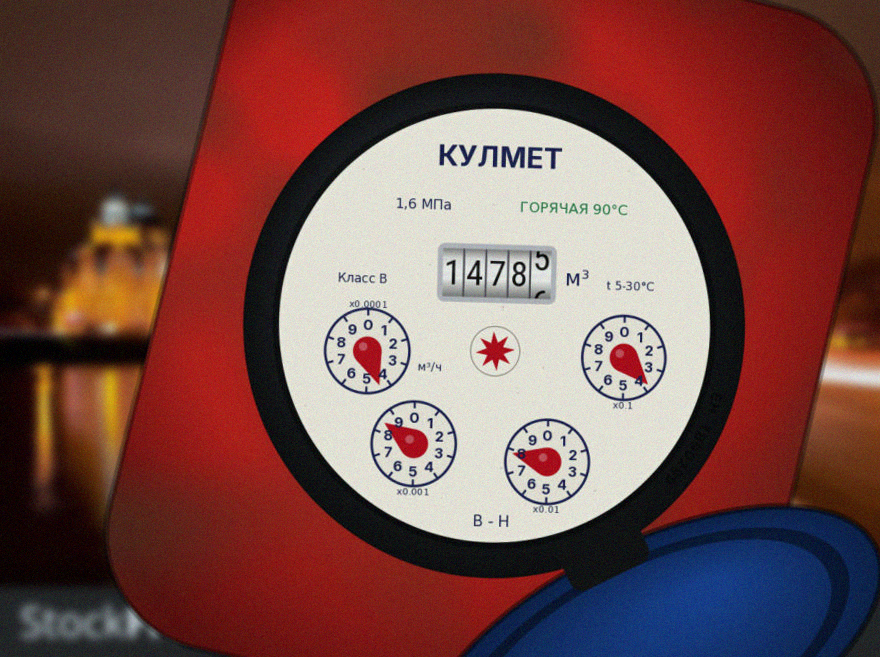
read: 14785.3784 m³
